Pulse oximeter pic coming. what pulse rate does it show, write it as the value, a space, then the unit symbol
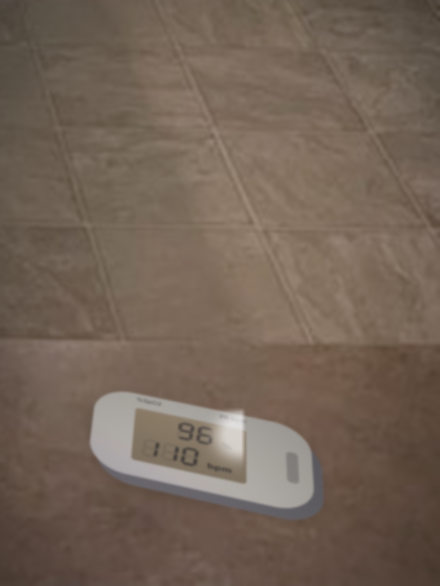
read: 110 bpm
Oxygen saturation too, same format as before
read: 96 %
